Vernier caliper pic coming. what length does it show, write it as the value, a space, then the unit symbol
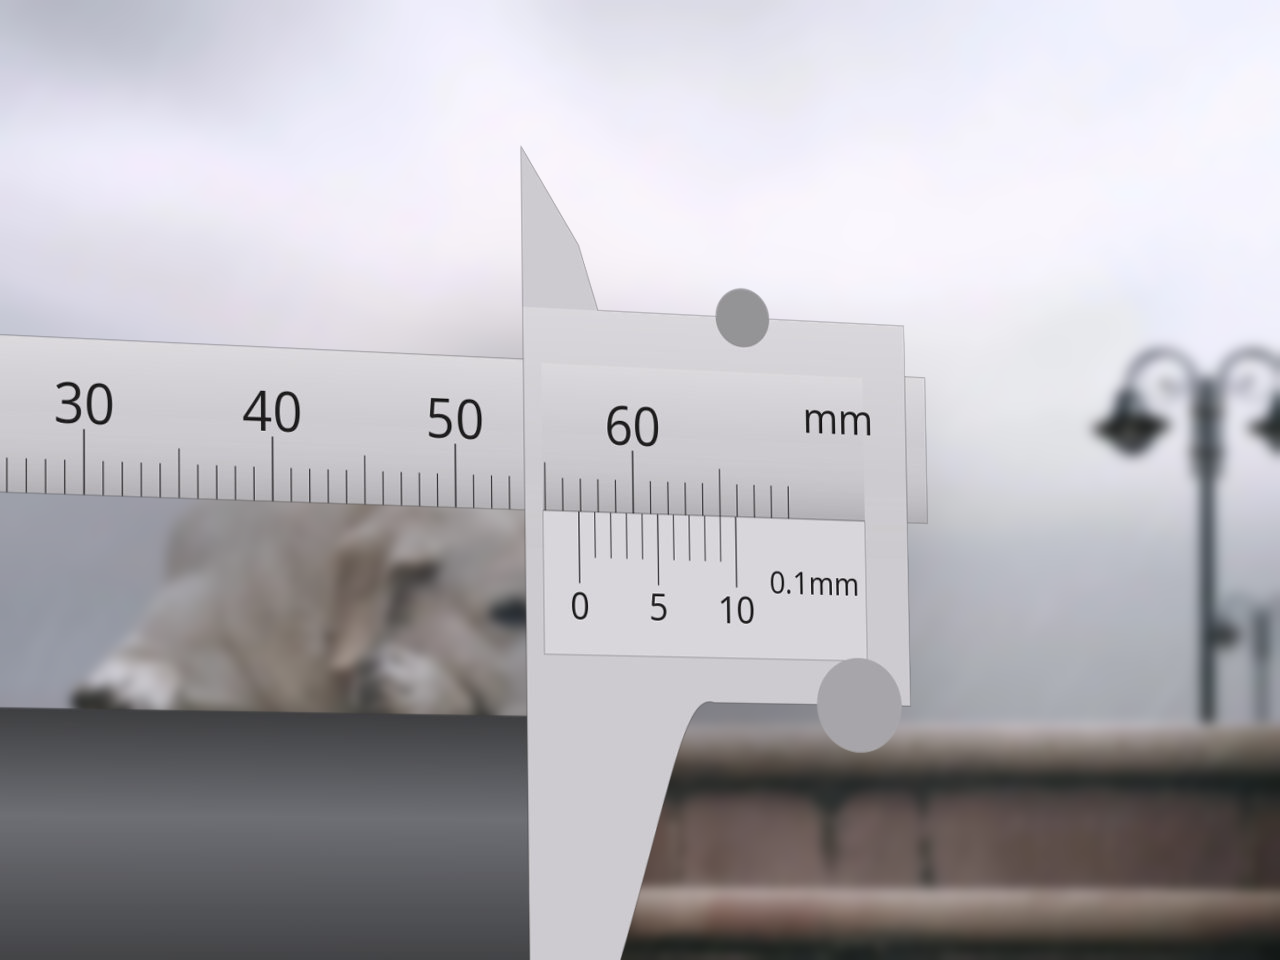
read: 56.9 mm
